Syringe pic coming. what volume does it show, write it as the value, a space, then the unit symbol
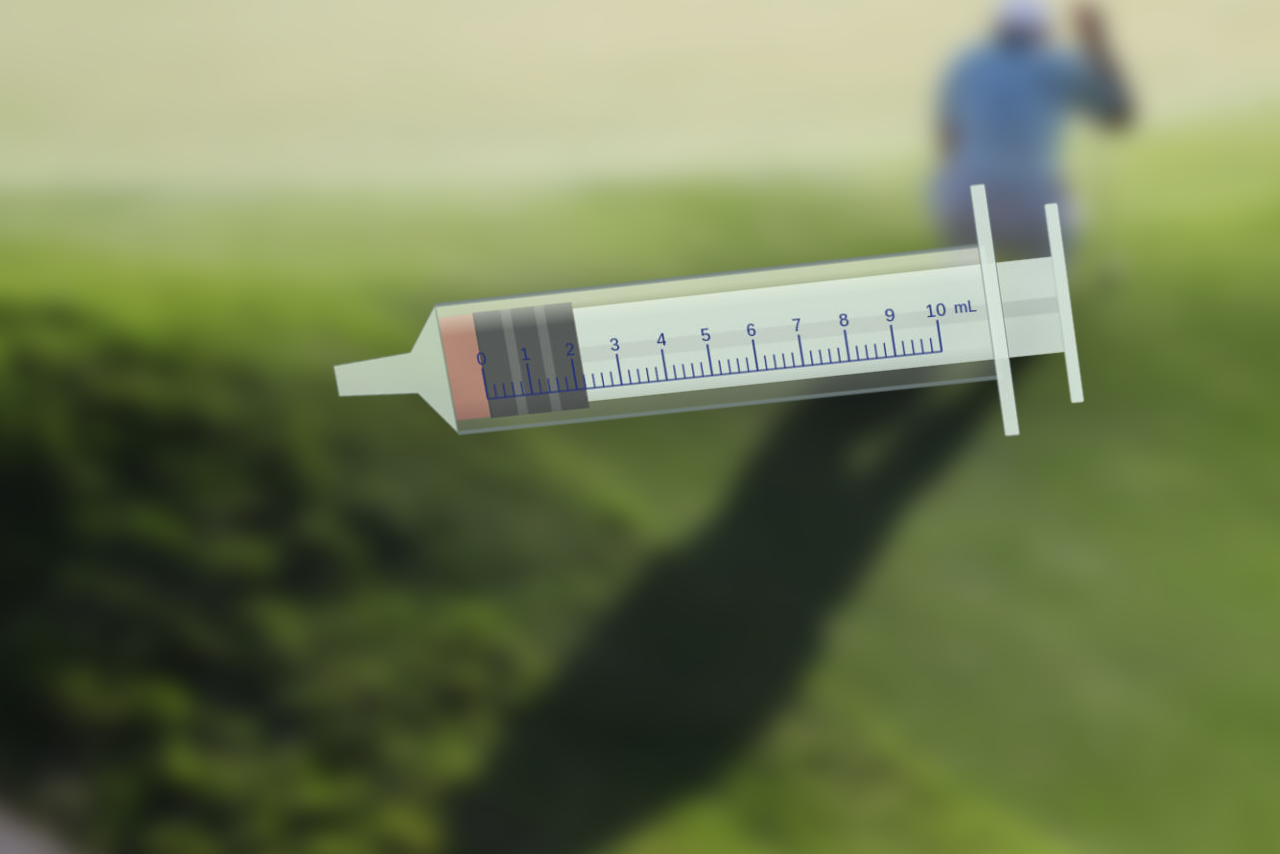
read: 0 mL
